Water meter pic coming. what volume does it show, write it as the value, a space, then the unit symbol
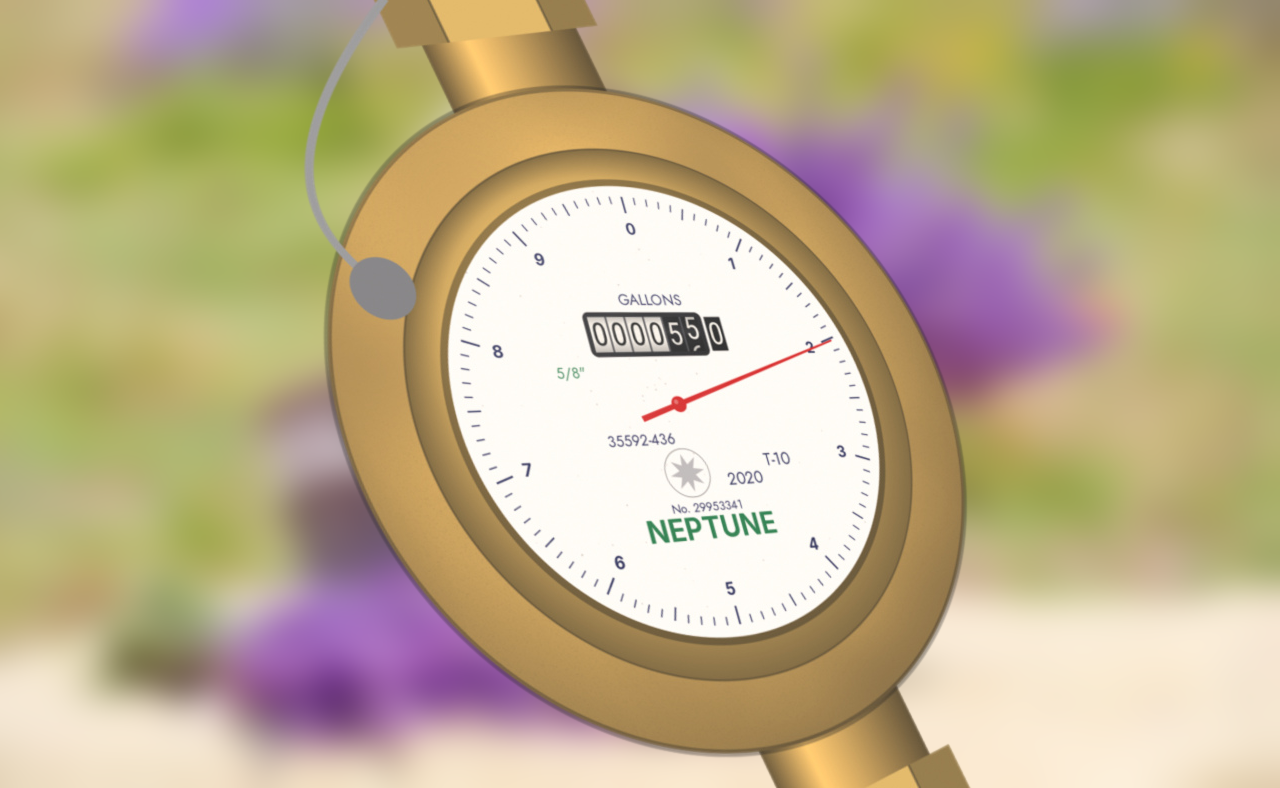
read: 552.0 gal
